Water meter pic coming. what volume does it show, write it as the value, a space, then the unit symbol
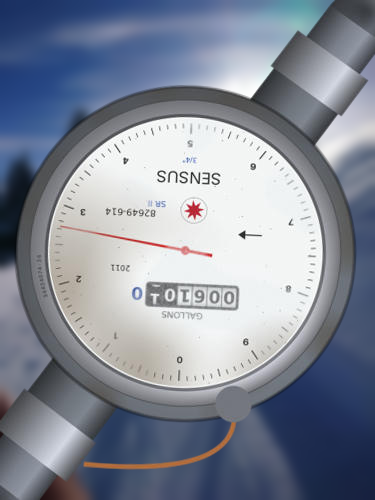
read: 61012.7 gal
